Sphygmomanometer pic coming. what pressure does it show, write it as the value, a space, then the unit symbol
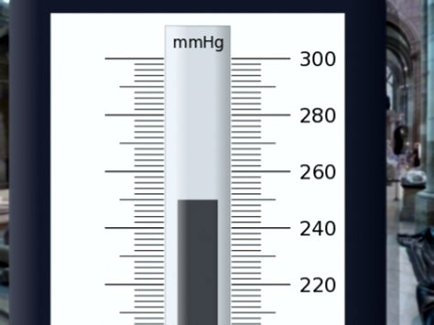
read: 250 mmHg
